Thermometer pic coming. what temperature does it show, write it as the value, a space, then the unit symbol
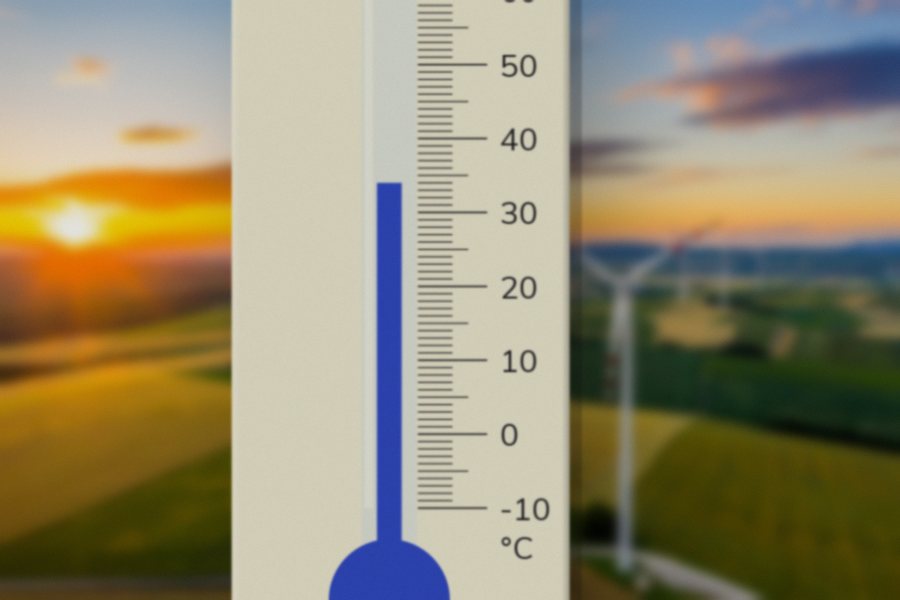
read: 34 °C
